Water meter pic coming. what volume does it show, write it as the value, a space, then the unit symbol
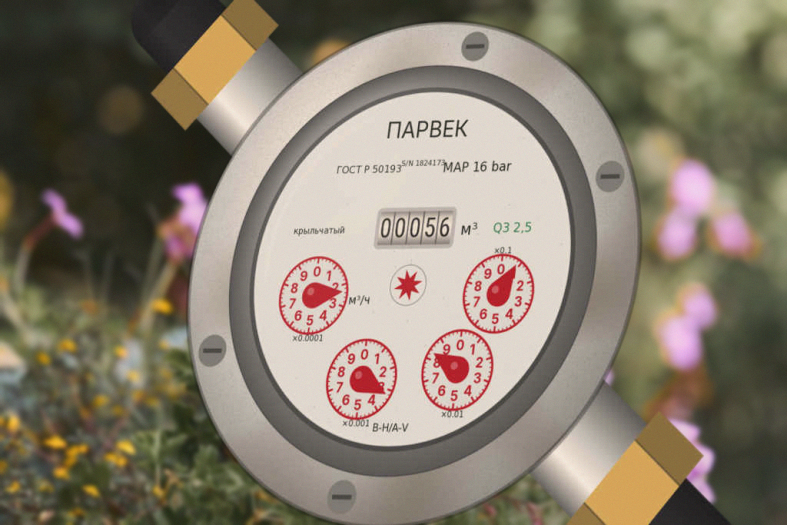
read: 56.0832 m³
